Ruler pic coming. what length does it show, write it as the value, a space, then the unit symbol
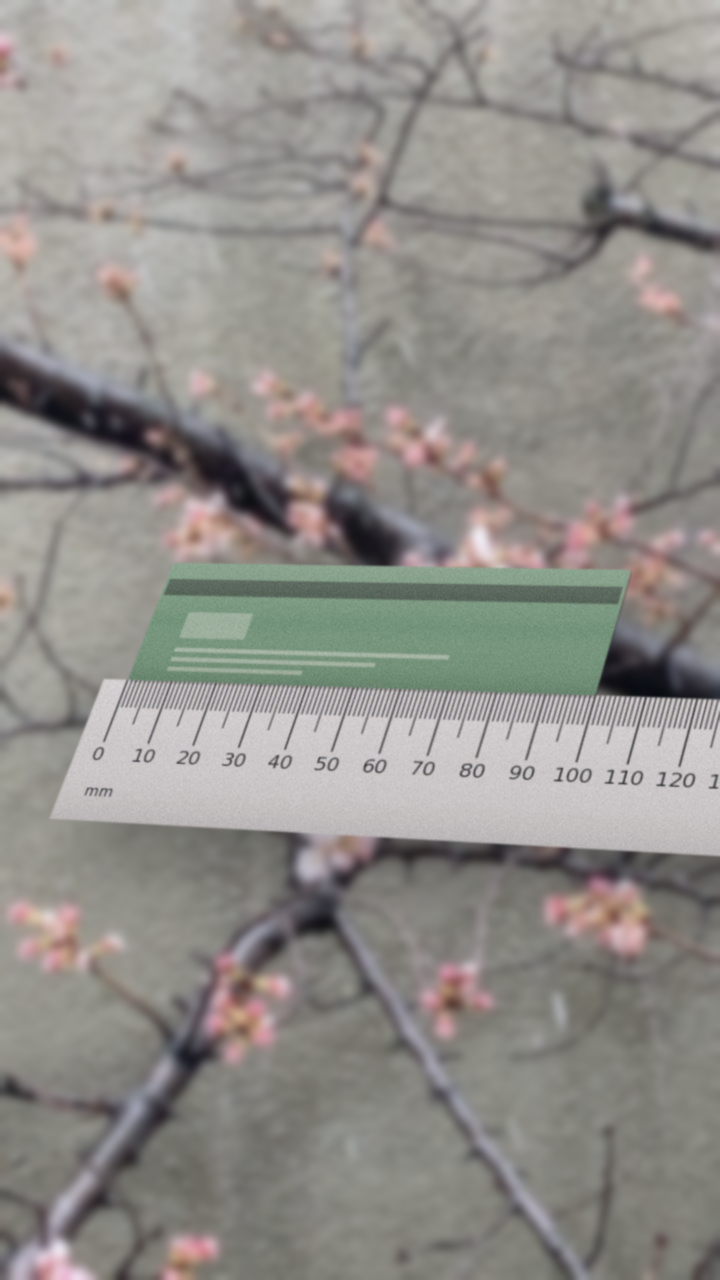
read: 100 mm
